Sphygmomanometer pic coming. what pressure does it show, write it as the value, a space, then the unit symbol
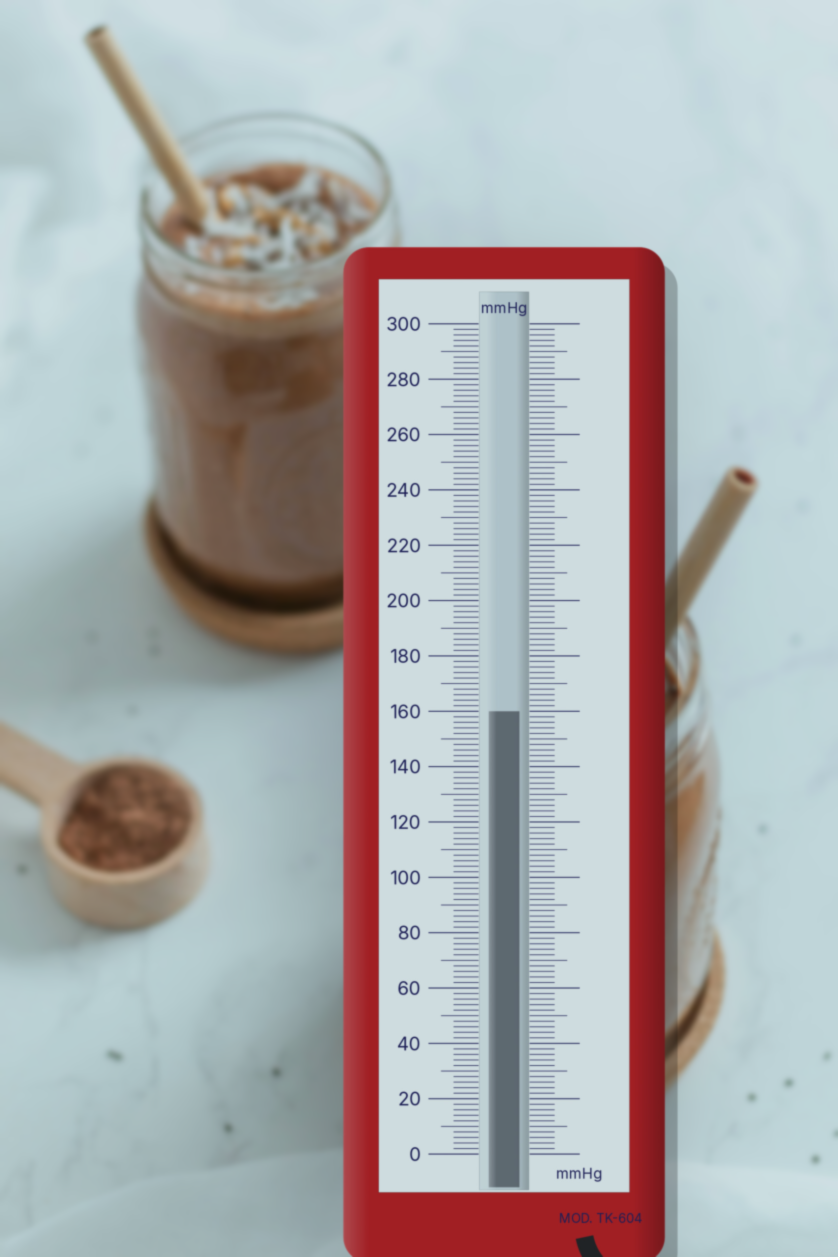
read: 160 mmHg
